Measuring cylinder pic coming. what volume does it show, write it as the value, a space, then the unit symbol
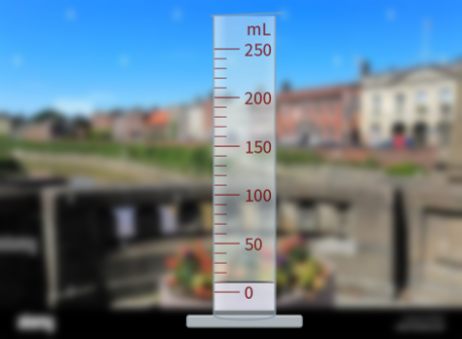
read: 10 mL
